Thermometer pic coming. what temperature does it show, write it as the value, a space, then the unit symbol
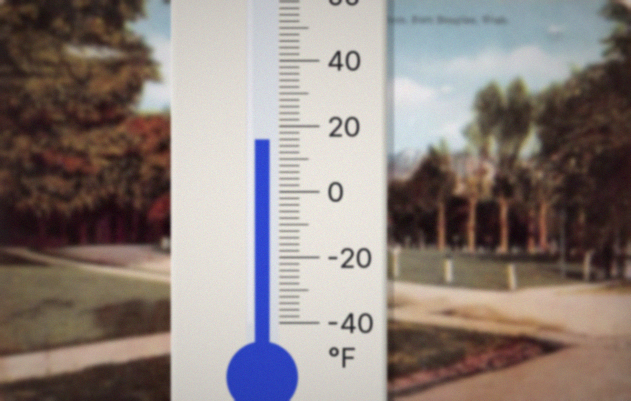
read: 16 °F
